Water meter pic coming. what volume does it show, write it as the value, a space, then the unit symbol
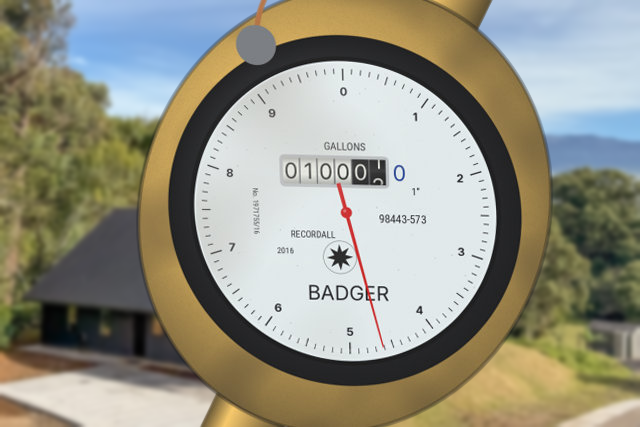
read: 100014.6 gal
